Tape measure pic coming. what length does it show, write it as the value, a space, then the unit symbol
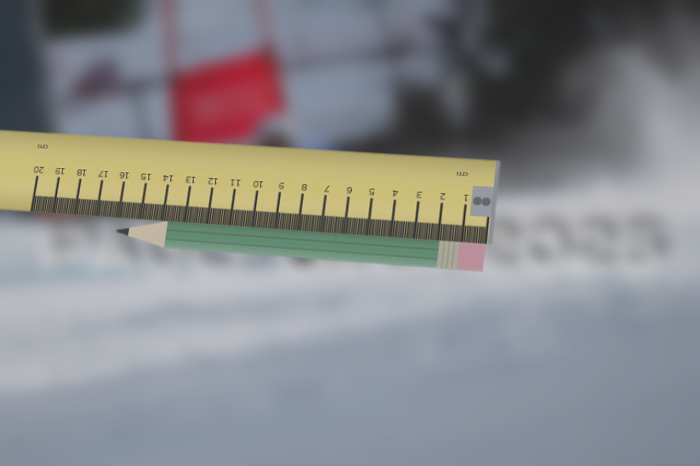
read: 16 cm
